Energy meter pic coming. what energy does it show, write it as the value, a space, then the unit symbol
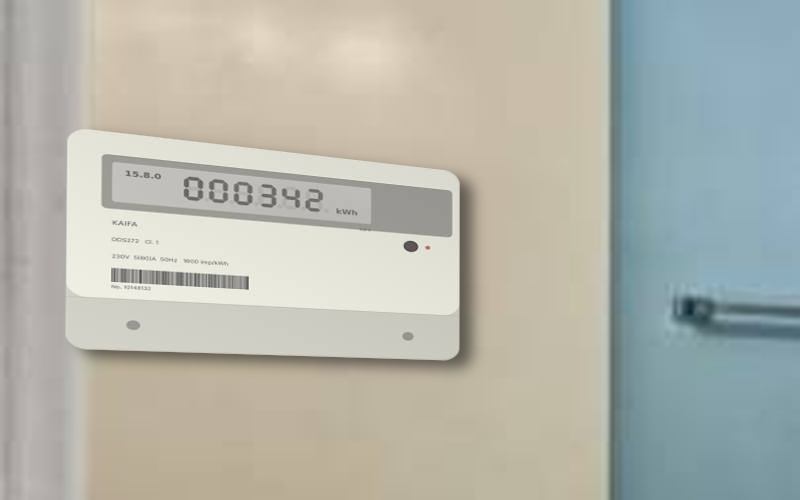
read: 342 kWh
